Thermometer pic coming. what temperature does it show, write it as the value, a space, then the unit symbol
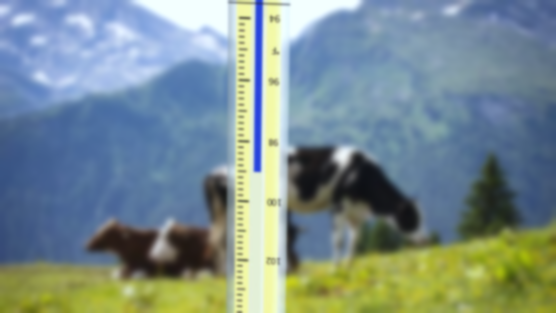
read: 99 °F
